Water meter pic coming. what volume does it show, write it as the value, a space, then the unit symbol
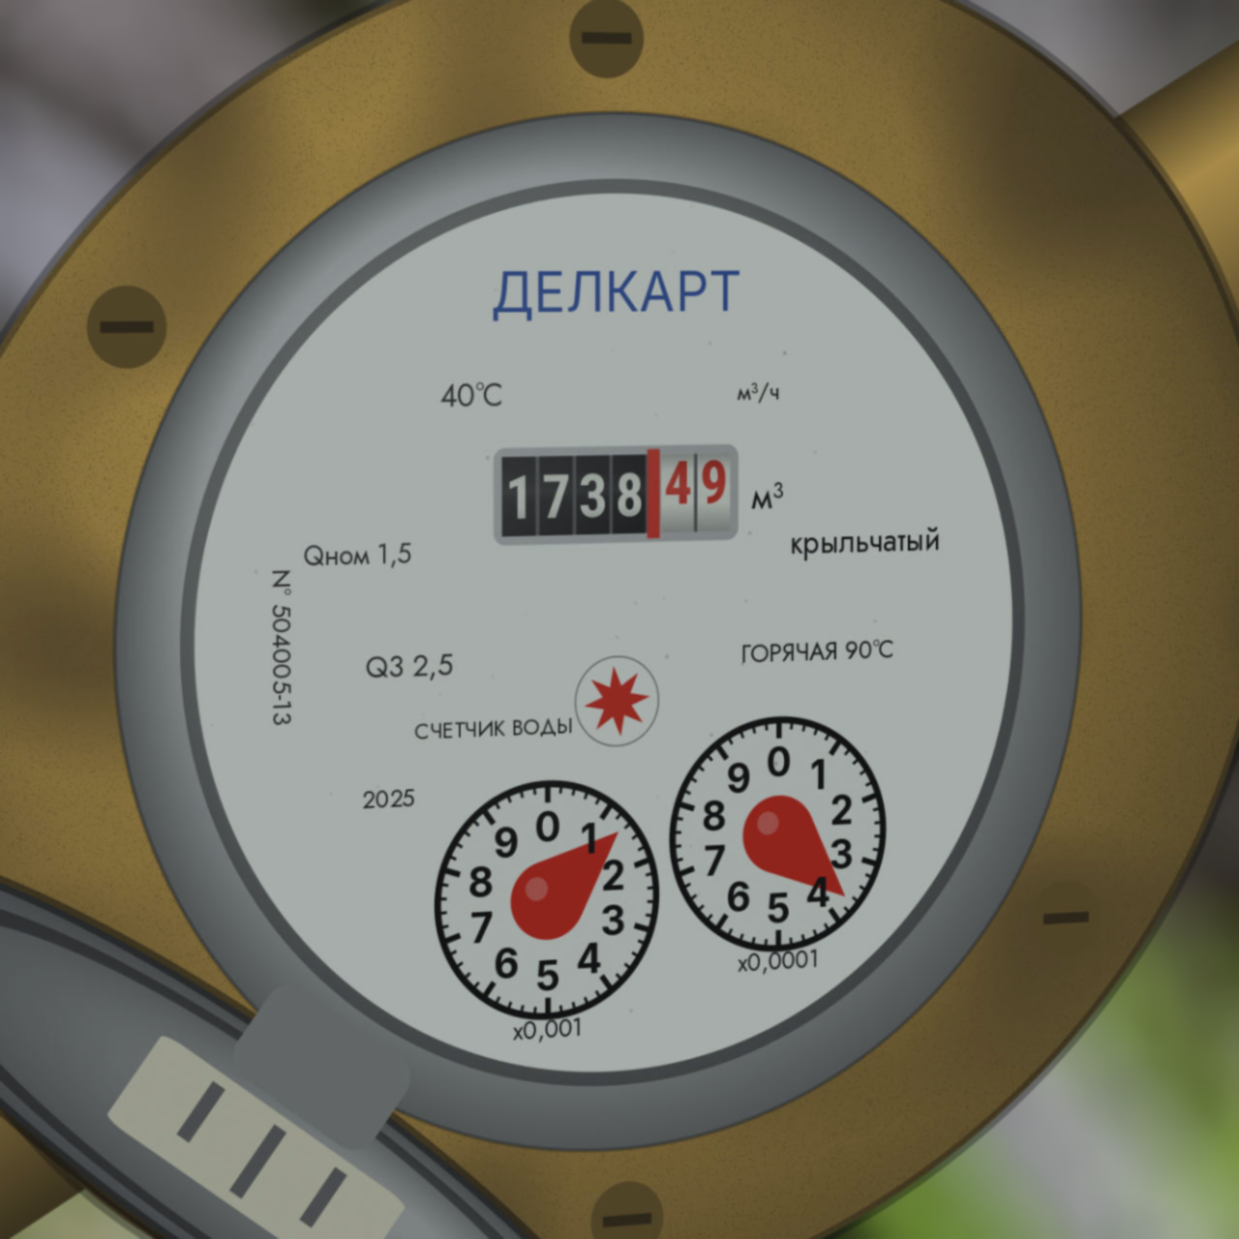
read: 1738.4913 m³
